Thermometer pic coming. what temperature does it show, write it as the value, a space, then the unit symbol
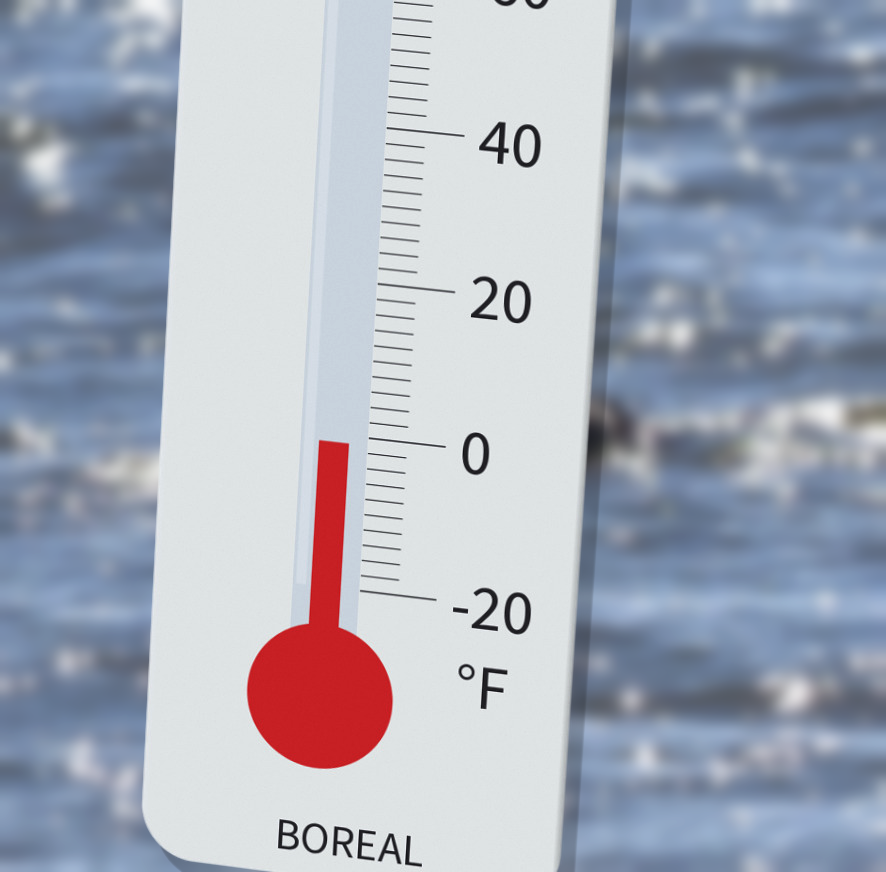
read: -1 °F
